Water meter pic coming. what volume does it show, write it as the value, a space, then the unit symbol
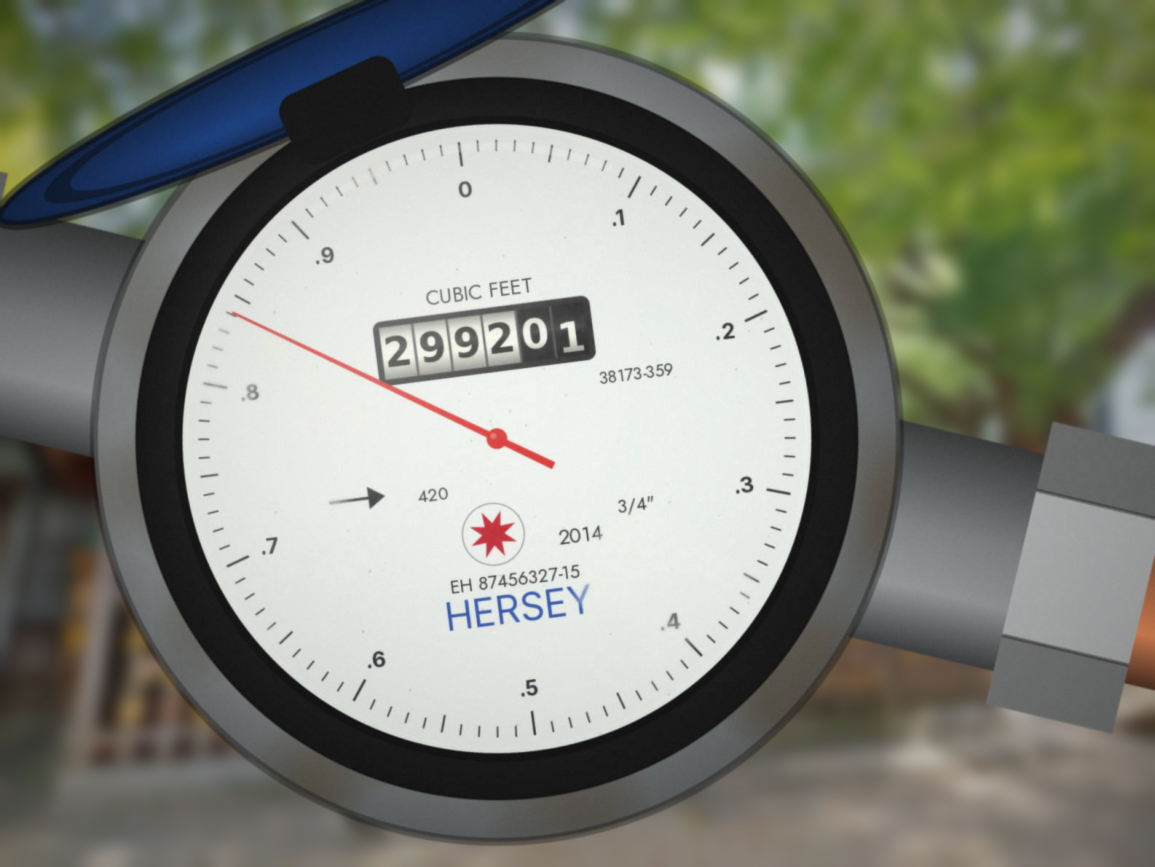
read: 299200.84 ft³
